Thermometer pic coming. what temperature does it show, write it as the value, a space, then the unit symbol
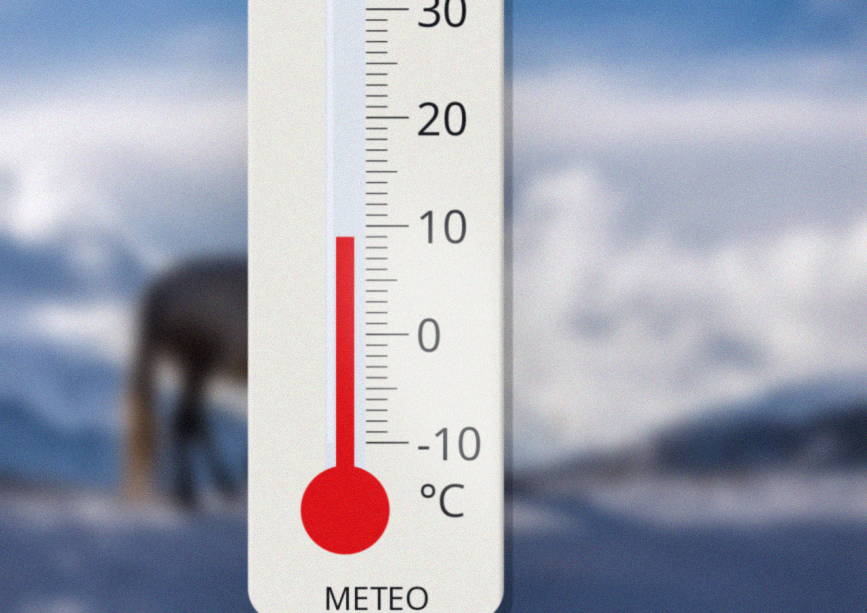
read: 9 °C
